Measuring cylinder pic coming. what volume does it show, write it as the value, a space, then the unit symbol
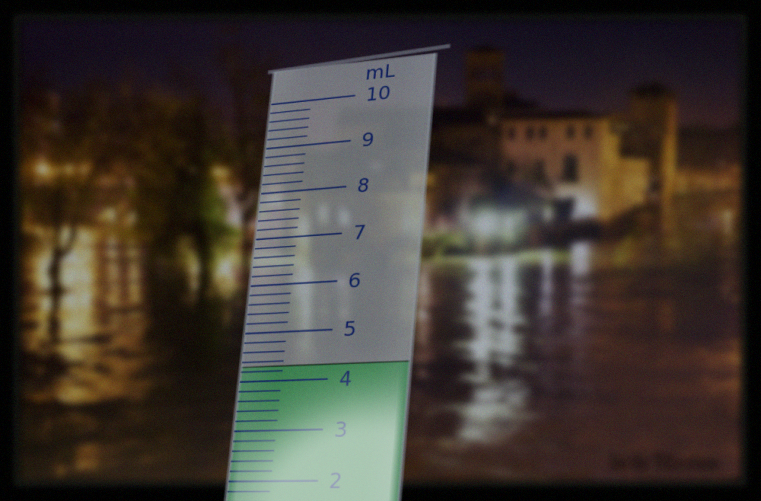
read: 4.3 mL
